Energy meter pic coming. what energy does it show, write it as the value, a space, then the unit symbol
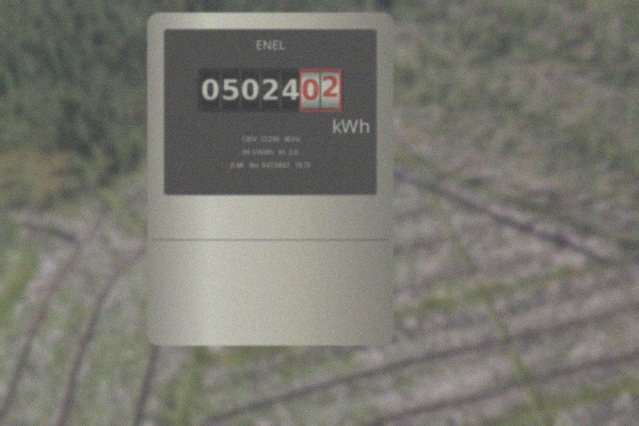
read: 5024.02 kWh
